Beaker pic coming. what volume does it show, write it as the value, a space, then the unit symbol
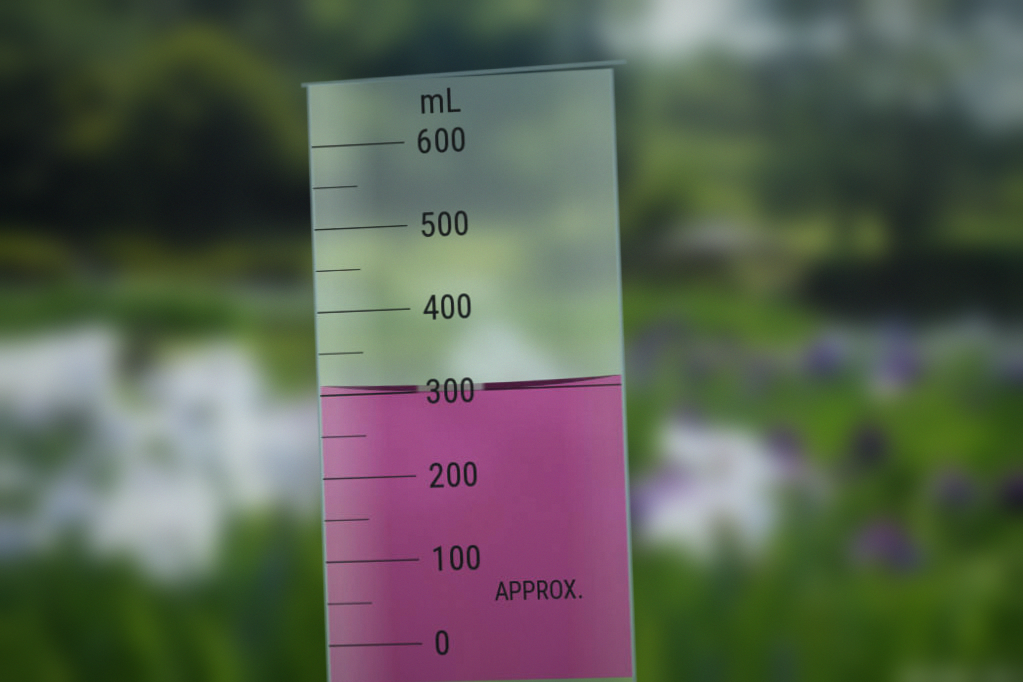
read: 300 mL
